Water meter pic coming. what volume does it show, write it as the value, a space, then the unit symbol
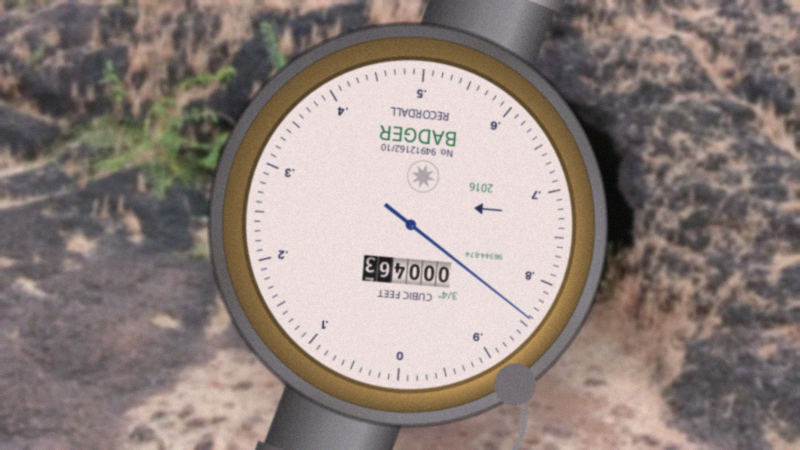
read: 462.84 ft³
